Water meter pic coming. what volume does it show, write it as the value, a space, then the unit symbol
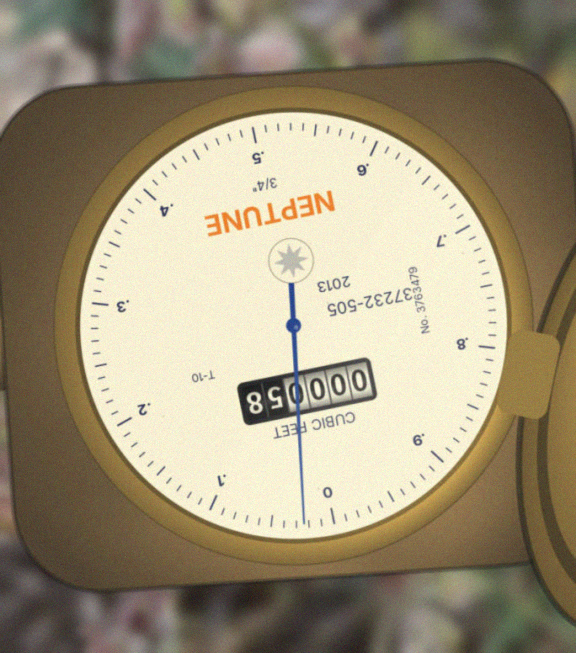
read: 58.02 ft³
